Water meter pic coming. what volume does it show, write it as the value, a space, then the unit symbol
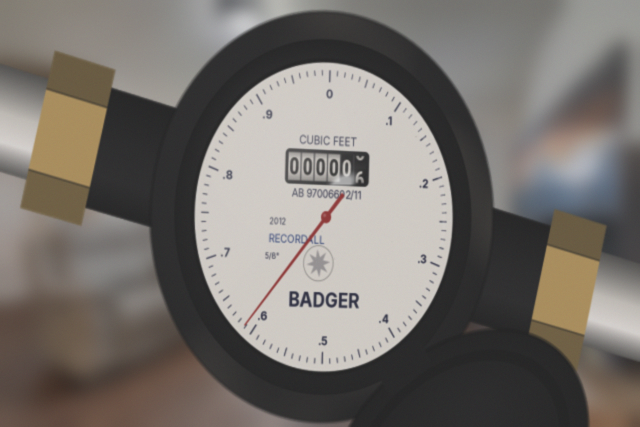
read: 5.61 ft³
